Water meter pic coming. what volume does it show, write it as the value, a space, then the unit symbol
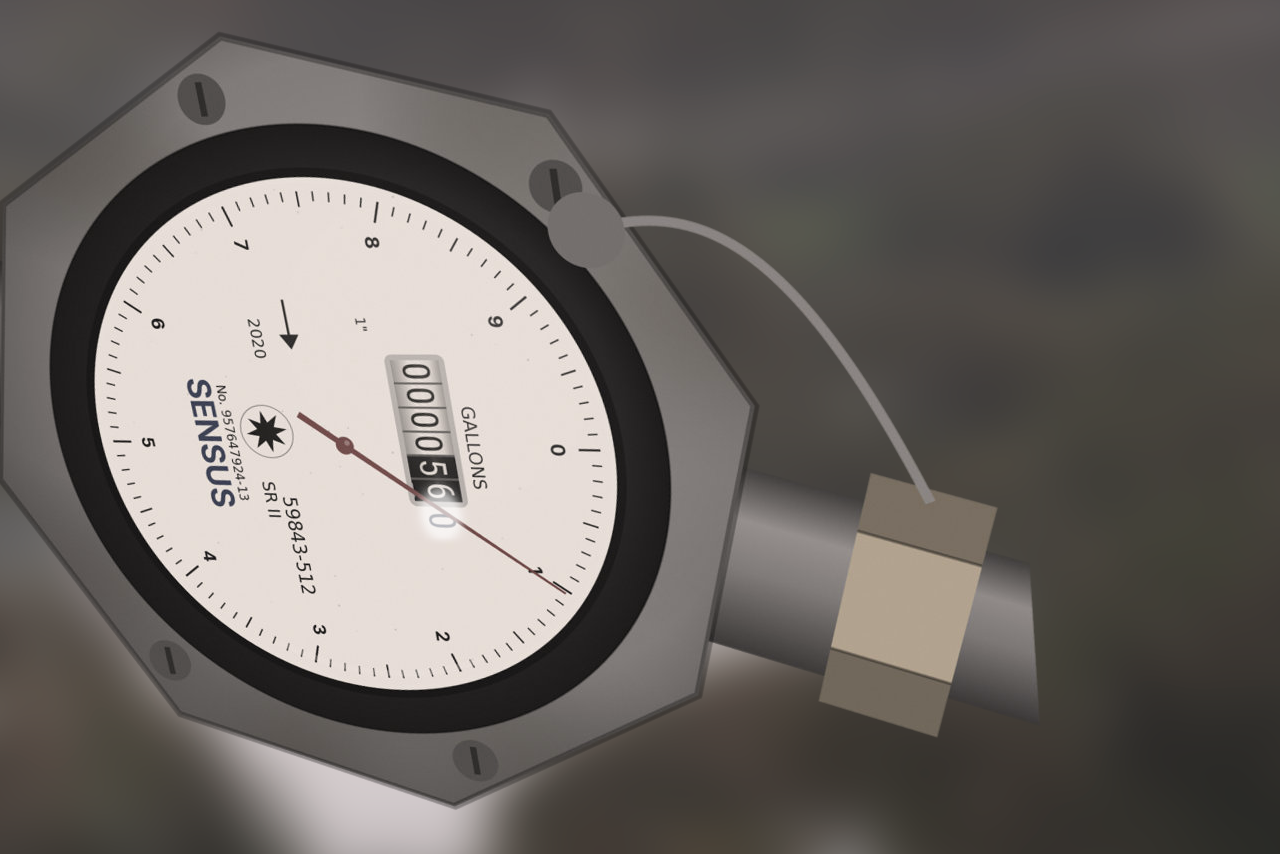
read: 561.0 gal
